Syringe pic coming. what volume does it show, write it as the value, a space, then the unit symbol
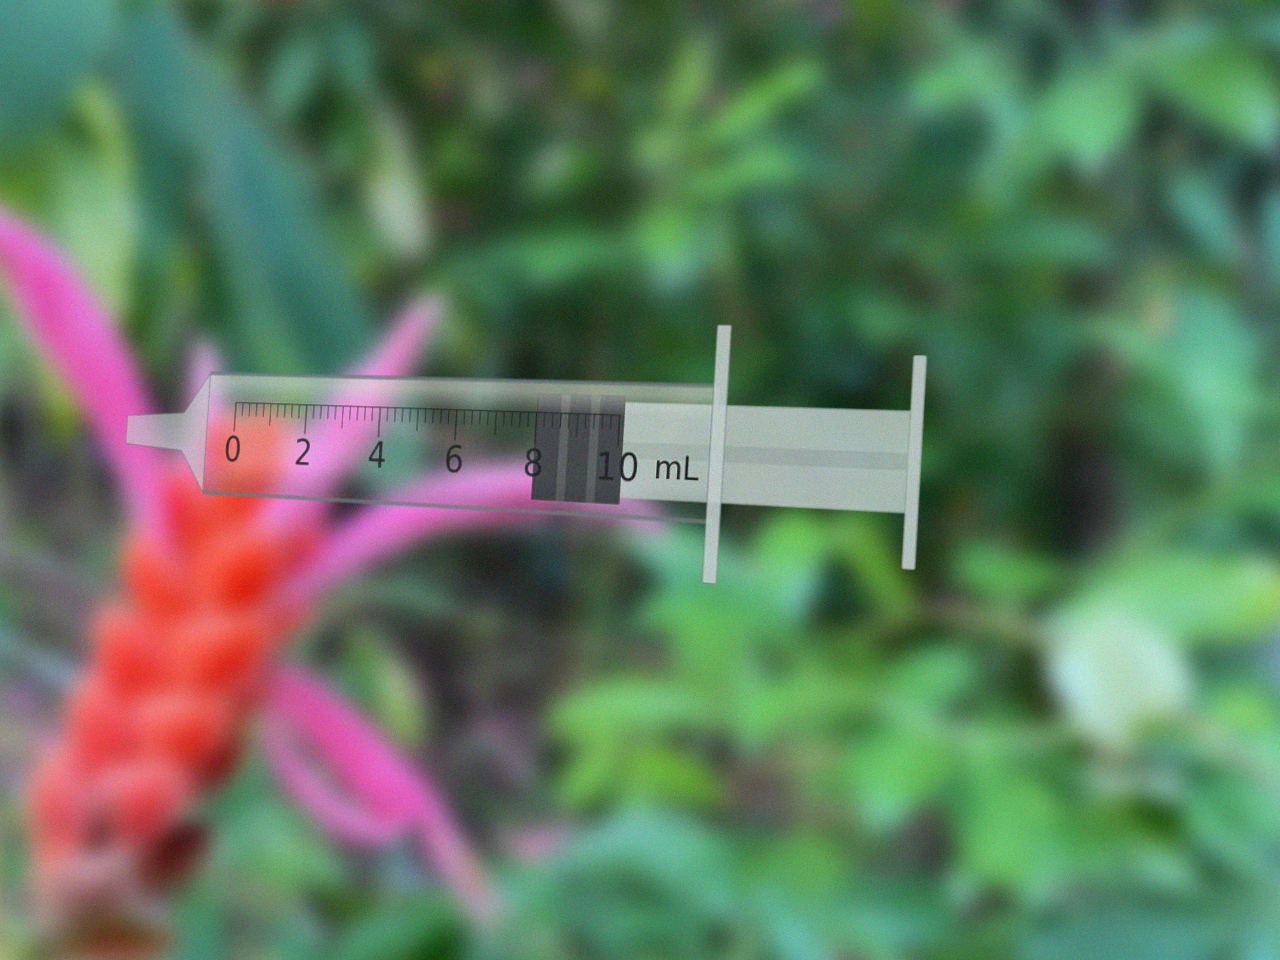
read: 8 mL
